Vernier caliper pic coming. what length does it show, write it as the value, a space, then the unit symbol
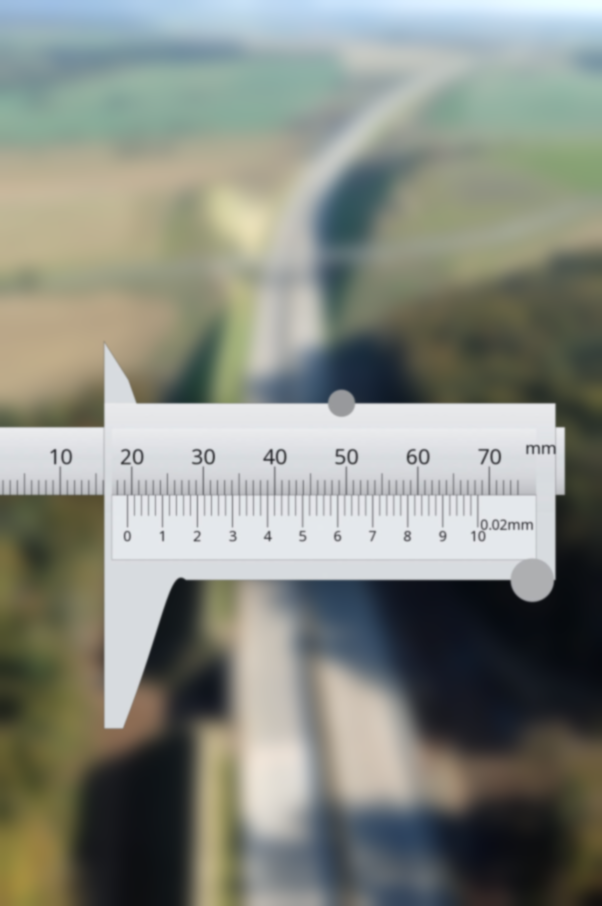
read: 19.4 mm
